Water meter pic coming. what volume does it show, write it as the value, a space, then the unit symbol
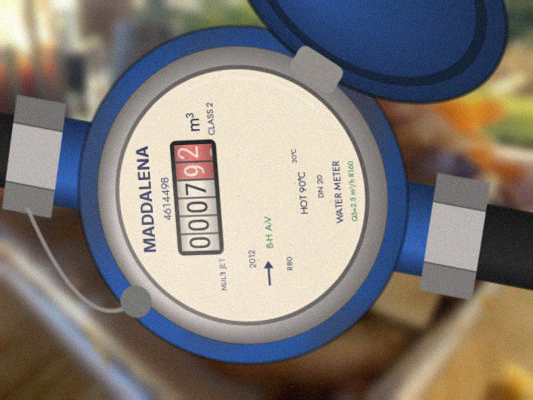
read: 7.92 m³
